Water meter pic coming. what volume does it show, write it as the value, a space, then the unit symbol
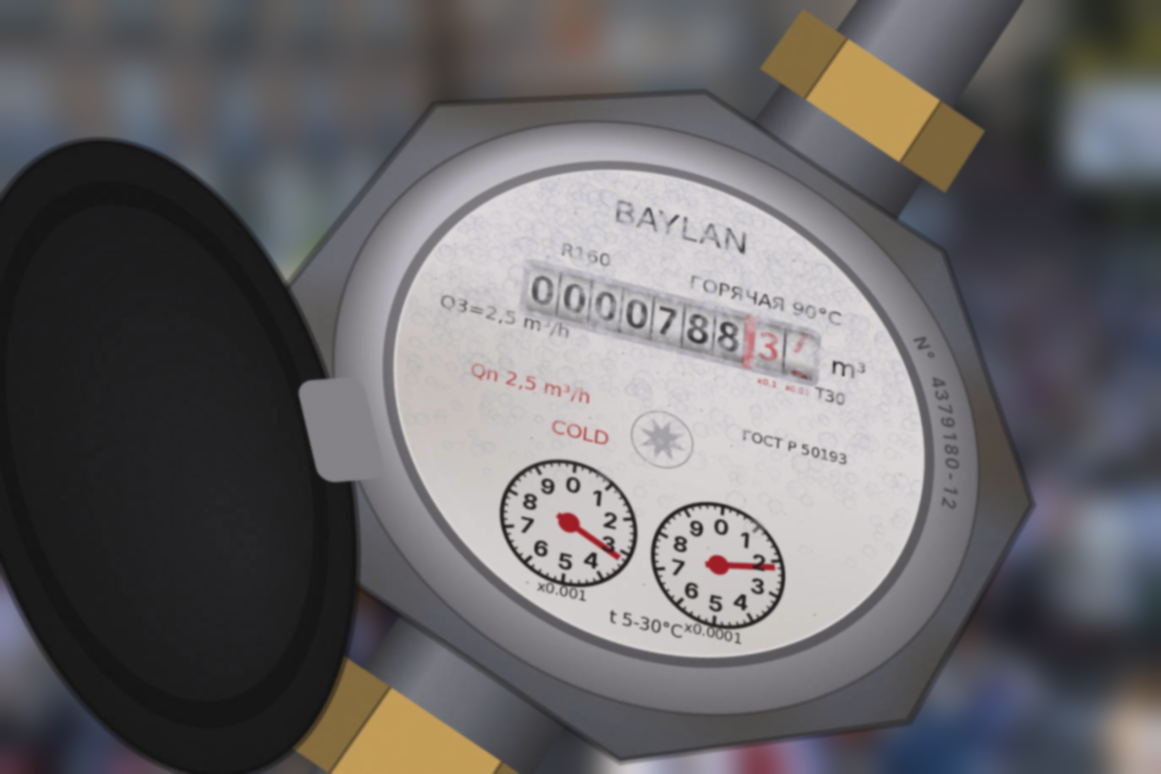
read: 788.3732 m³
